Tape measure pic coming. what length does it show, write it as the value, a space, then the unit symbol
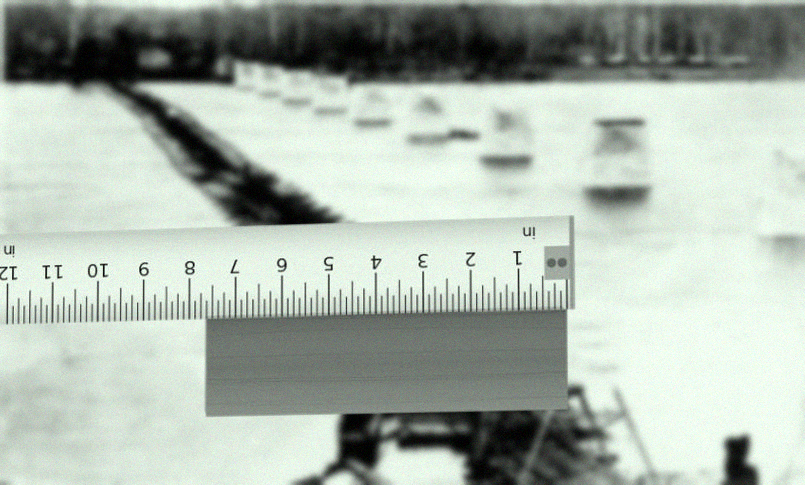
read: 7.625 in
